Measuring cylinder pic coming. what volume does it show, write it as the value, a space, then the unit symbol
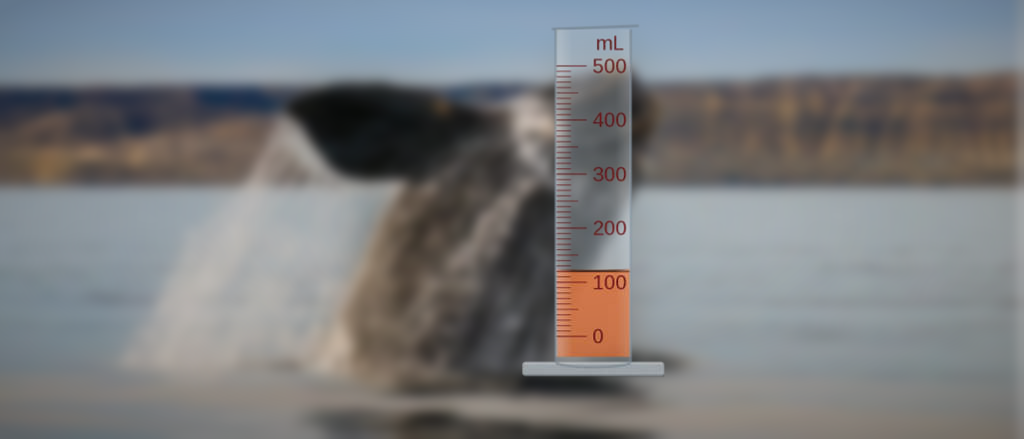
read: 120 mL
